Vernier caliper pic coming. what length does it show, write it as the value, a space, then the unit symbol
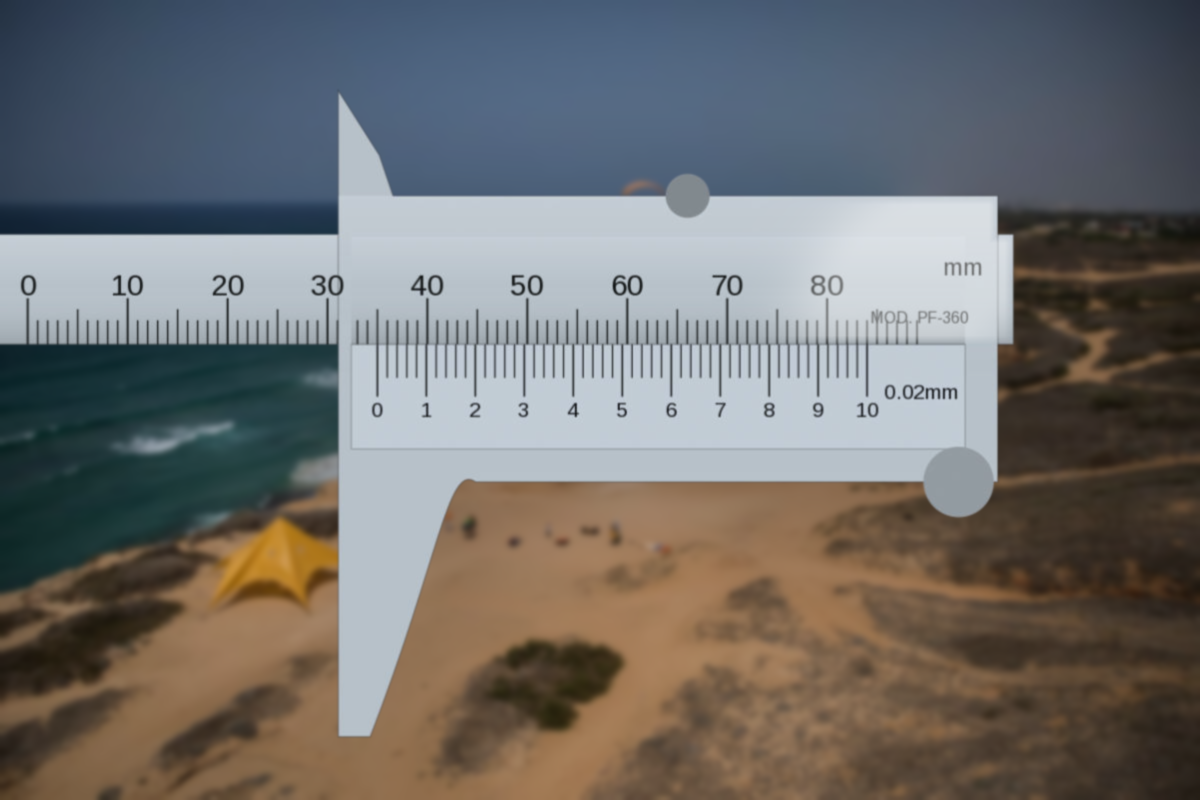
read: 35.0 mm
